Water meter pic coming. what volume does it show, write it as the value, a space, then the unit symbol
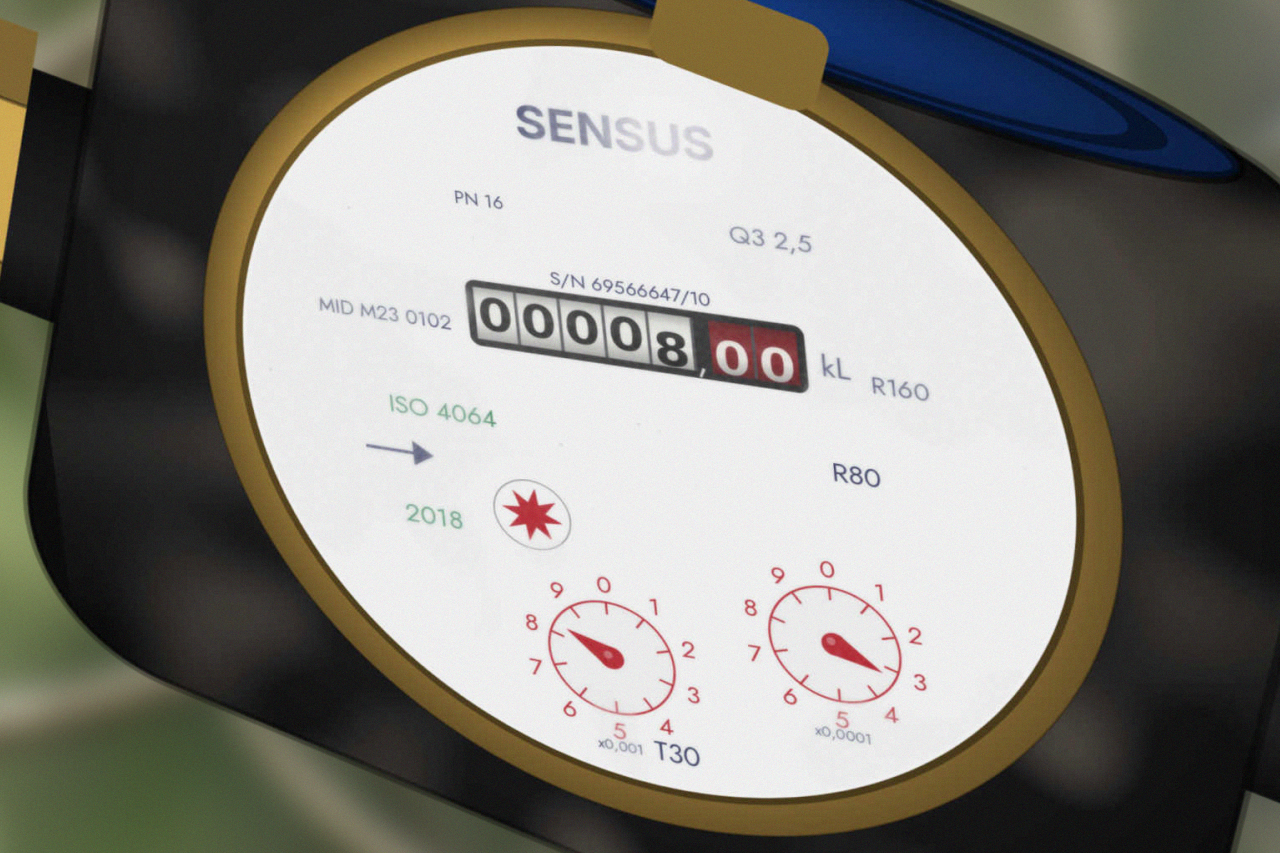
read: 7.9983 kL
